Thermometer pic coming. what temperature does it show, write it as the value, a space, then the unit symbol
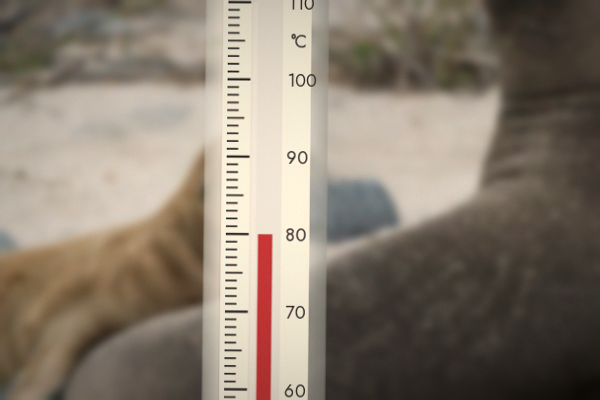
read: 80 °C
